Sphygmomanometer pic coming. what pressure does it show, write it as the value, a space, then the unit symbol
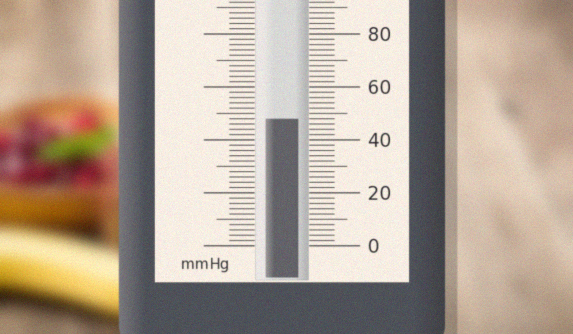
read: 48 mmHg
